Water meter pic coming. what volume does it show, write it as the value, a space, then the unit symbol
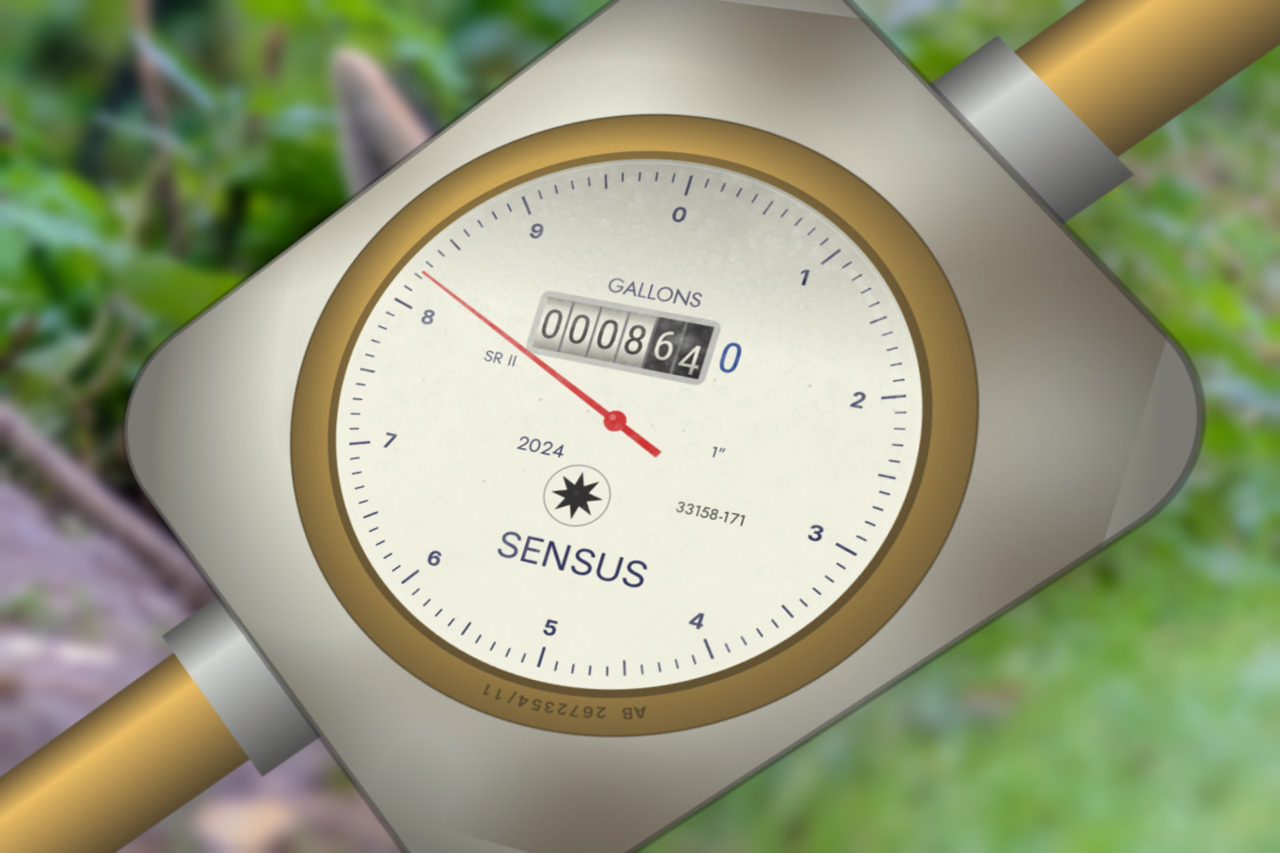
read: 8638.2 gal
